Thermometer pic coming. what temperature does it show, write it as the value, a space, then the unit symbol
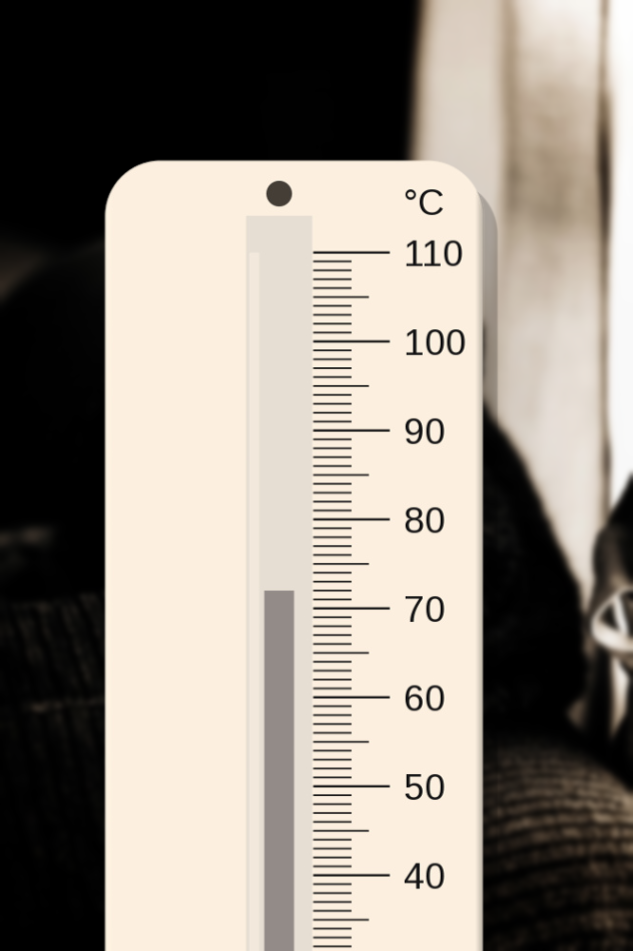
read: 72 °C
